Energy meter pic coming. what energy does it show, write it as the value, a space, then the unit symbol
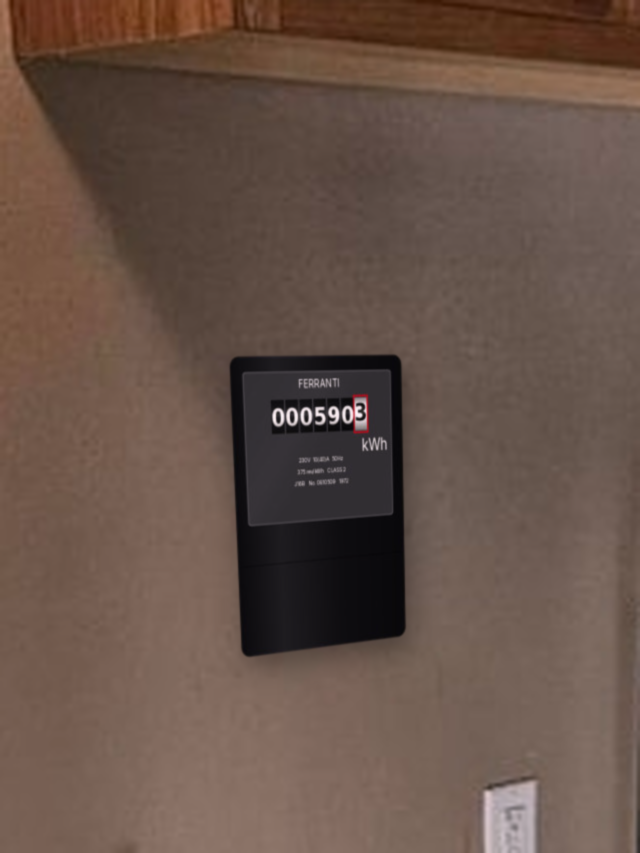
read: 590.3 kWh
